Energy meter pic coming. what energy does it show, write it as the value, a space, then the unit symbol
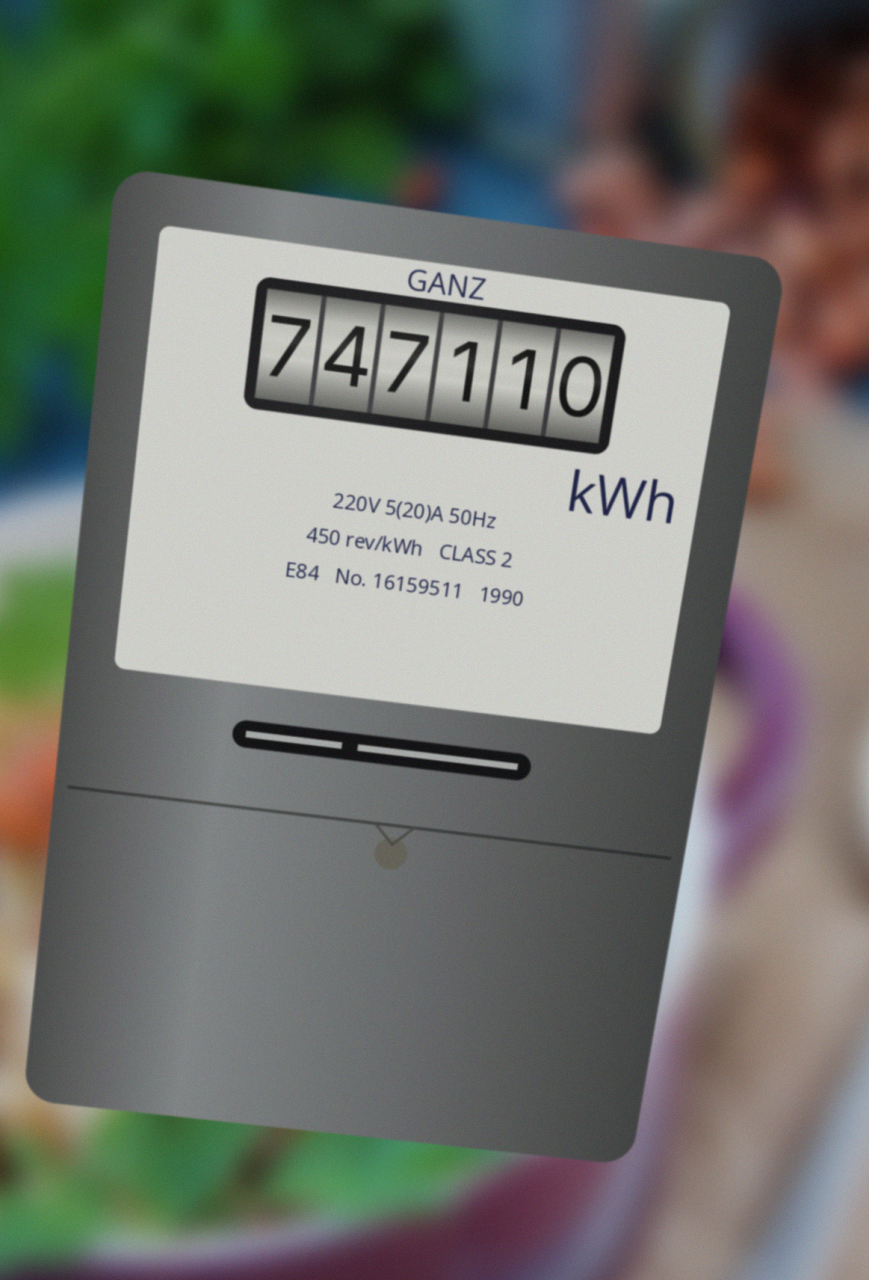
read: 747110 kWh
